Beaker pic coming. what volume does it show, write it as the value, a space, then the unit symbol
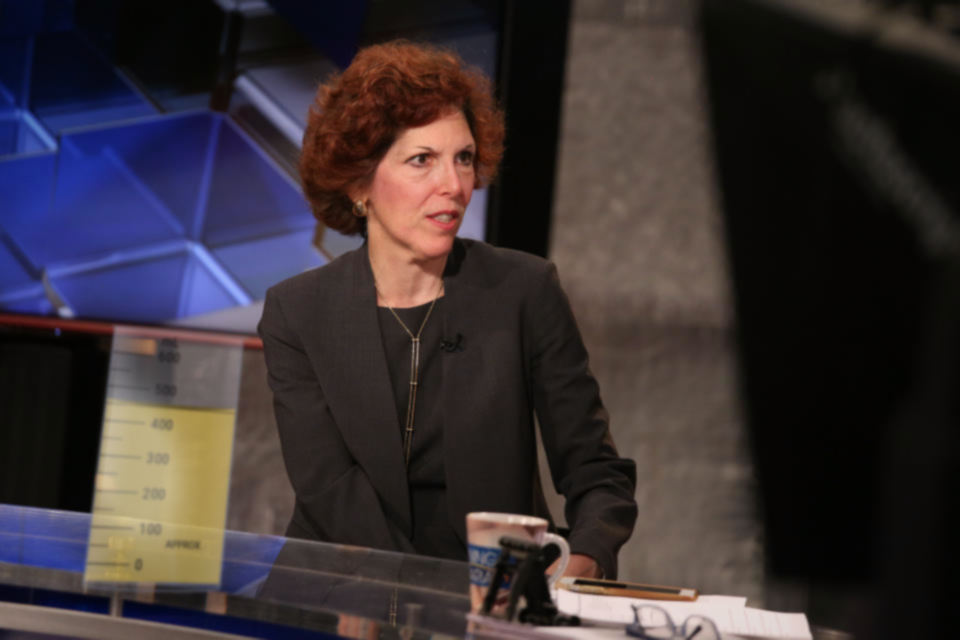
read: 450 mL
